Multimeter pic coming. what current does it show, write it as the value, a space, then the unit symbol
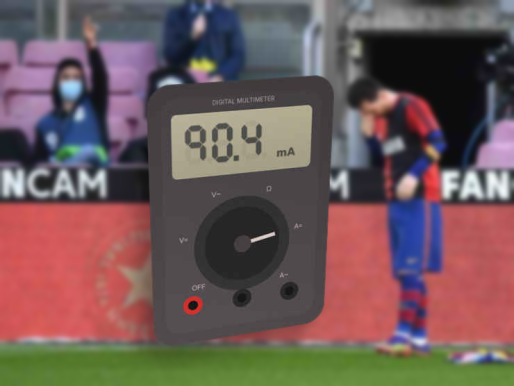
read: 90.4 mA
